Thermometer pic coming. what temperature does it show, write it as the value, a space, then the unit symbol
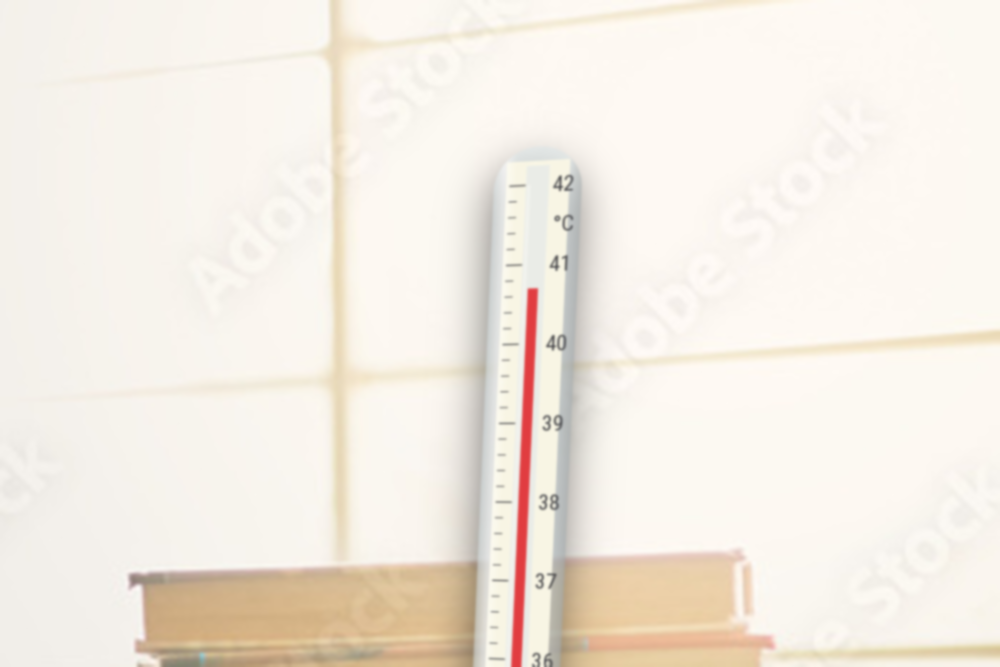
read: 40.7 °C
